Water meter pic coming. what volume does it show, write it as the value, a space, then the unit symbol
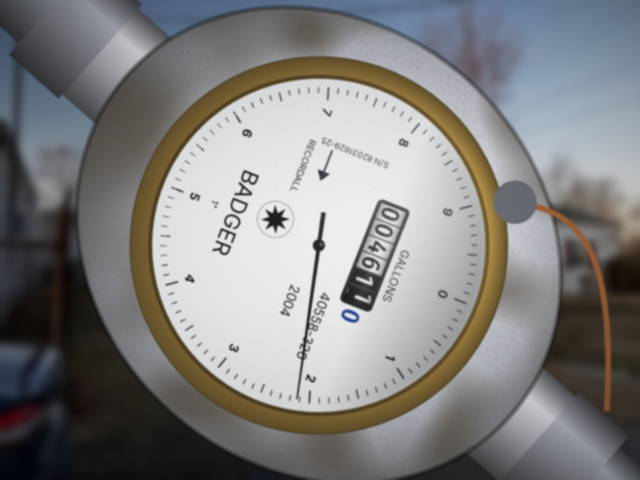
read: 46112.1 gal
